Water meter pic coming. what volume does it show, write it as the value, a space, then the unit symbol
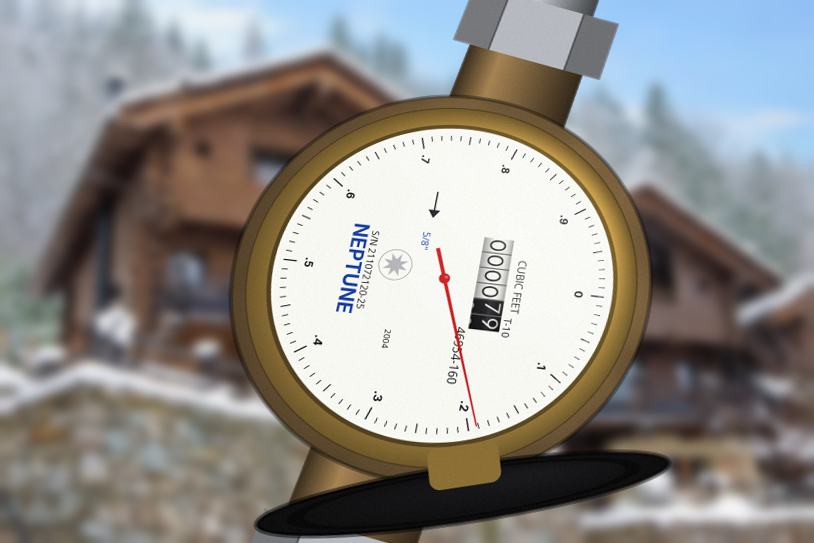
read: 79.19 ft³
